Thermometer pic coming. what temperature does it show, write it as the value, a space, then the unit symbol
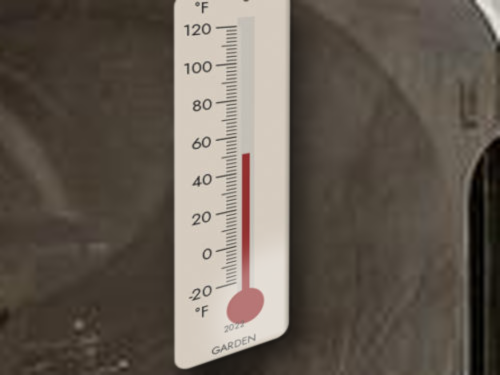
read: 50 °F
